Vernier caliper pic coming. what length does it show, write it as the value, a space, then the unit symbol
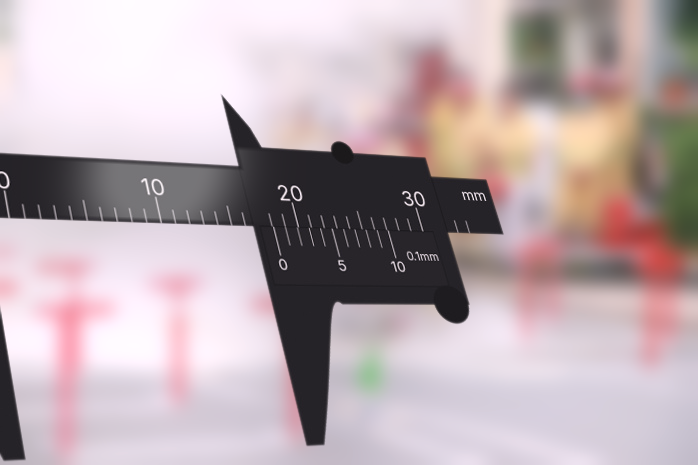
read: 18.1 mm
